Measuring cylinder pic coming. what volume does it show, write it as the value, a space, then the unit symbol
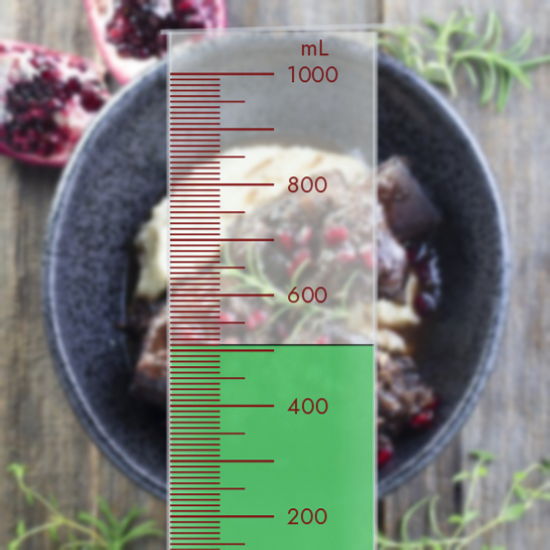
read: 510 mL
